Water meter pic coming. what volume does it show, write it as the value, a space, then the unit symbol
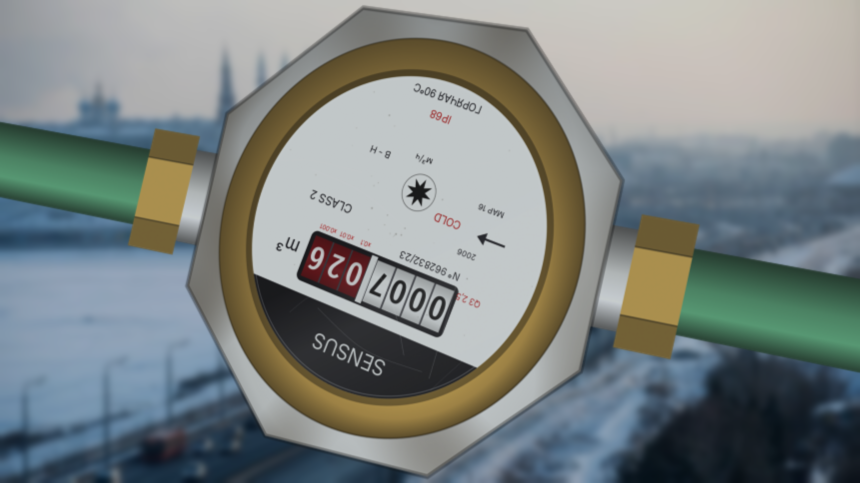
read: 7.026 m³
